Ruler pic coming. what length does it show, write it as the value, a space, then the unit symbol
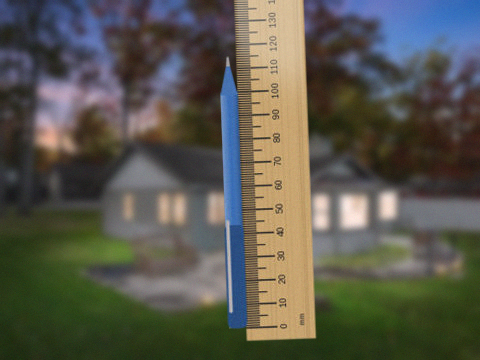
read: 115 mm
